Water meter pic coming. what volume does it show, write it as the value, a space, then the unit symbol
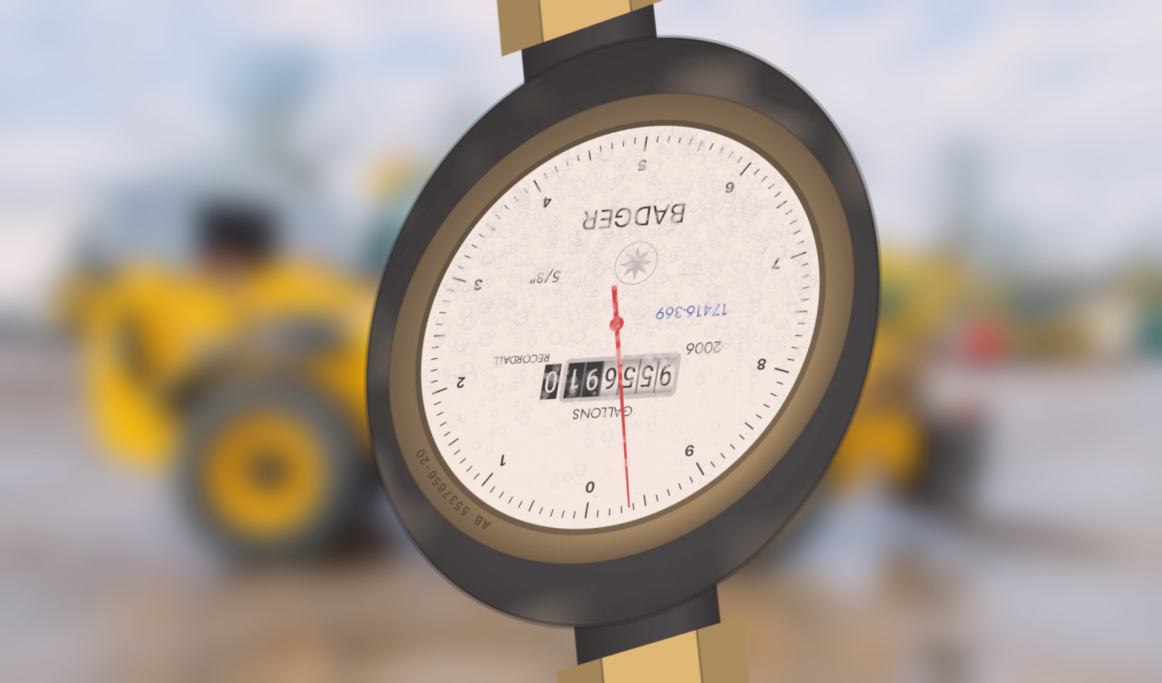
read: 9556909.6 gal
